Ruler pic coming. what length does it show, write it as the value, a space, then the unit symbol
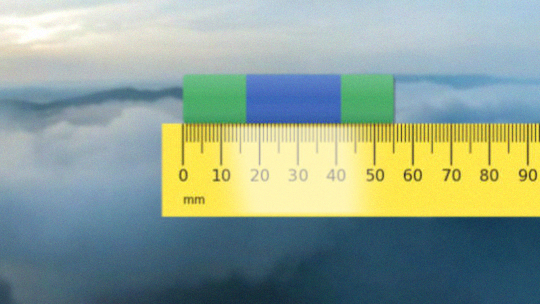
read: 55 mm
